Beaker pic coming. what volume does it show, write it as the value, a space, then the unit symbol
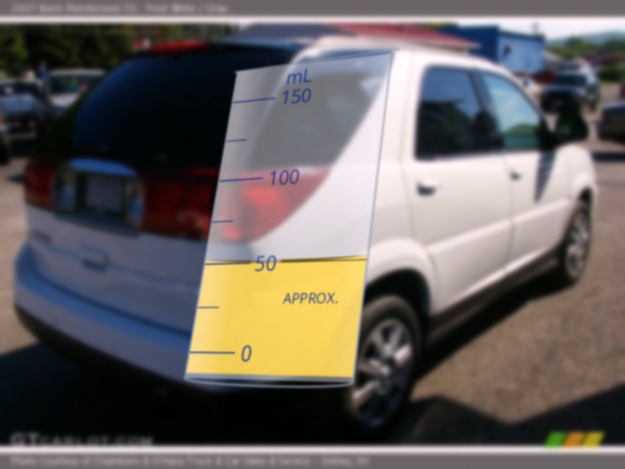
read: 50 mL
